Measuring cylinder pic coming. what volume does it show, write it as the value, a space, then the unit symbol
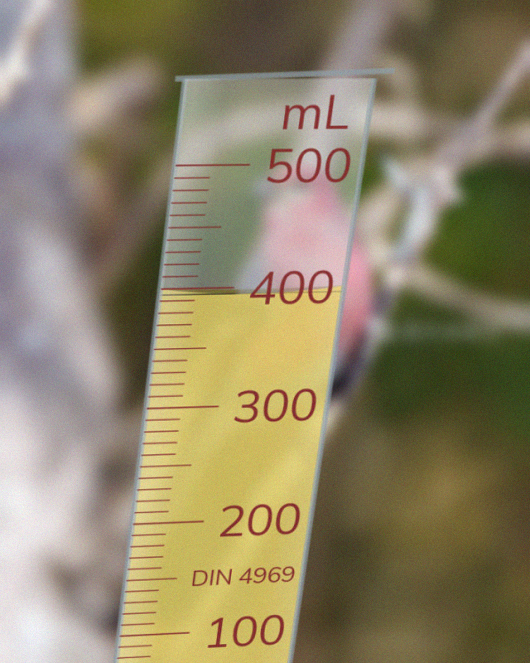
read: 395 mL
